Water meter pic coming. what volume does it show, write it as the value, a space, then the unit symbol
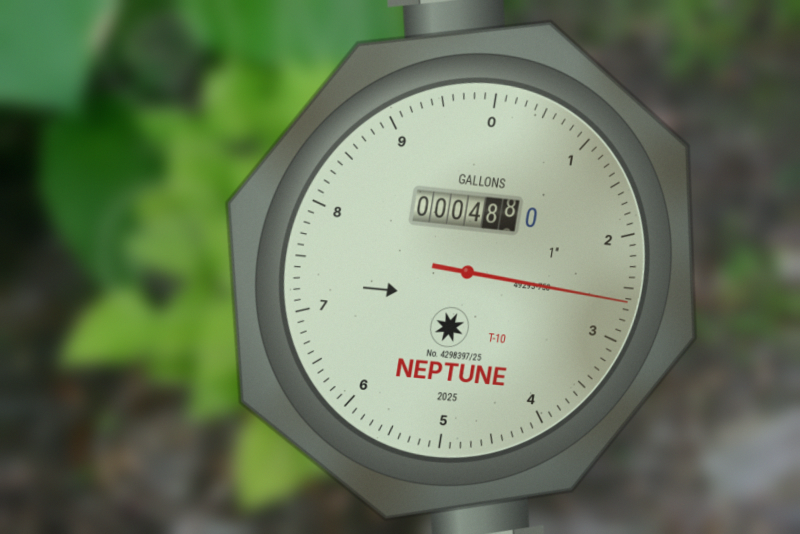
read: 4882.6 gal
